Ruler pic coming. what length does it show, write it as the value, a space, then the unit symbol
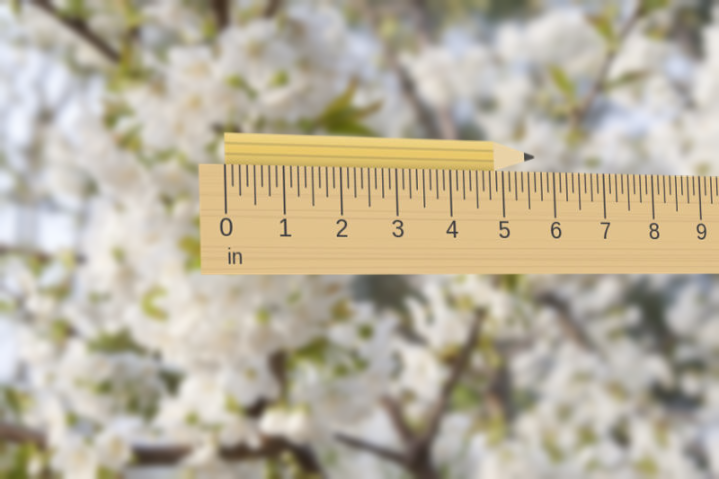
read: 5.625 in
